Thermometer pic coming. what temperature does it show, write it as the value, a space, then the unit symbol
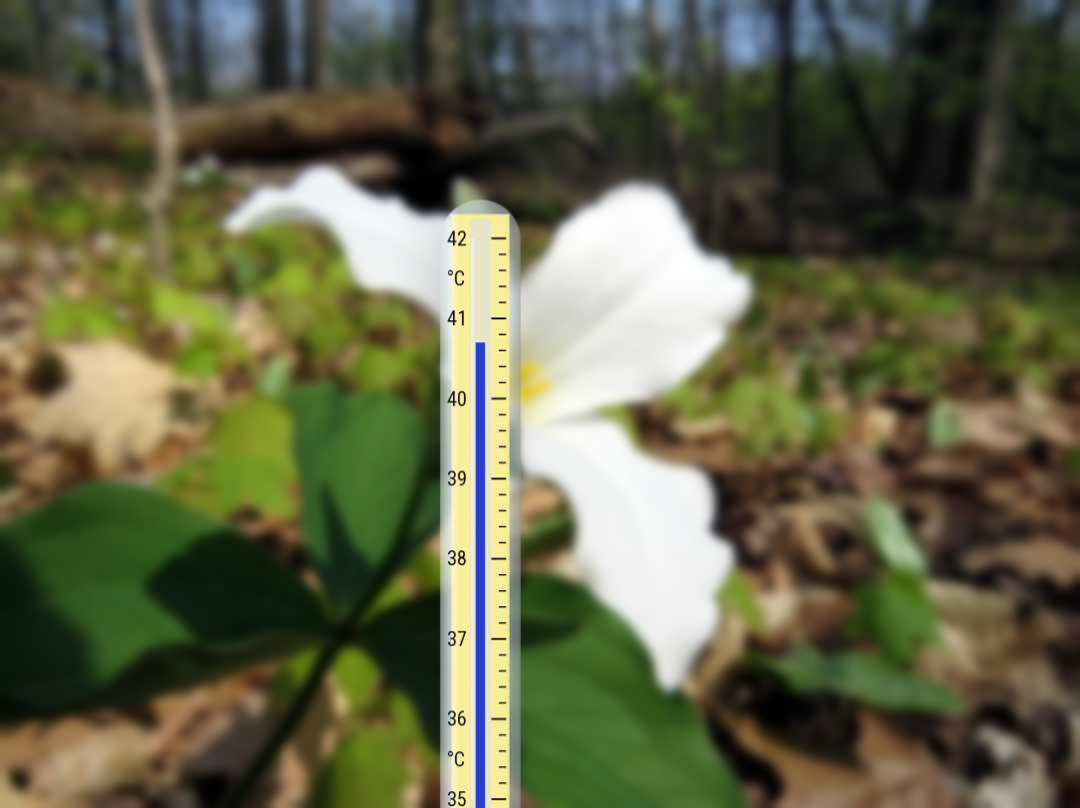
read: 40.7 °C
